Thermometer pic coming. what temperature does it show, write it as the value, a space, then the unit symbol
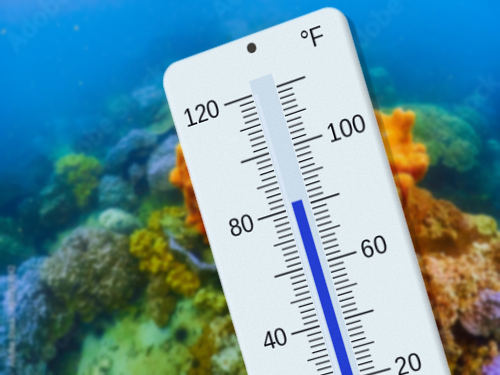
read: 82 °F
